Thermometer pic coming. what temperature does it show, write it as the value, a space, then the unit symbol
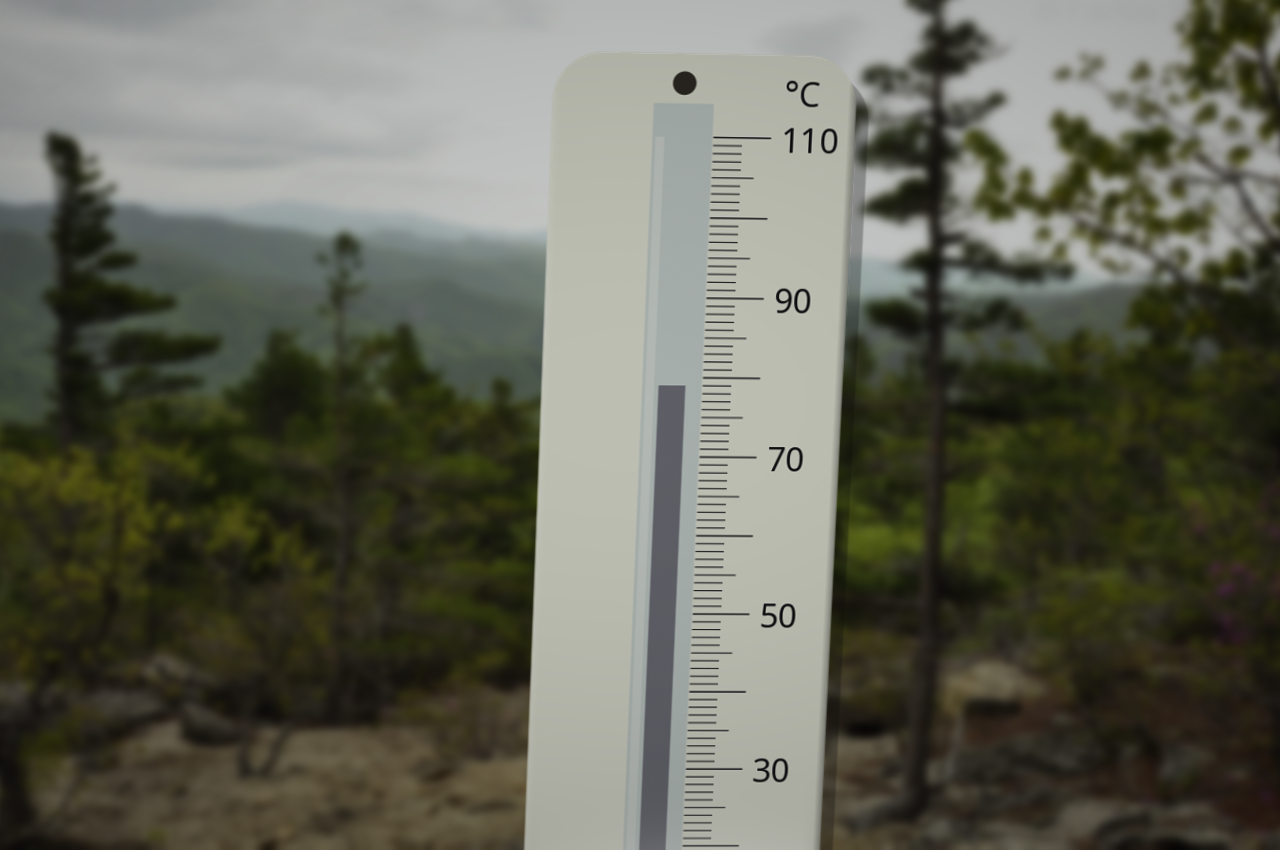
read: 79 °C
